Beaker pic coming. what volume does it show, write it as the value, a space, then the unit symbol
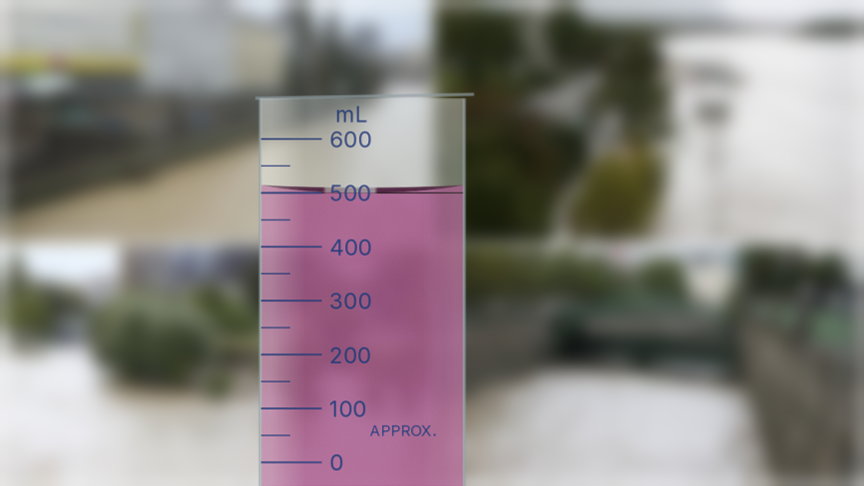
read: 500 mL
